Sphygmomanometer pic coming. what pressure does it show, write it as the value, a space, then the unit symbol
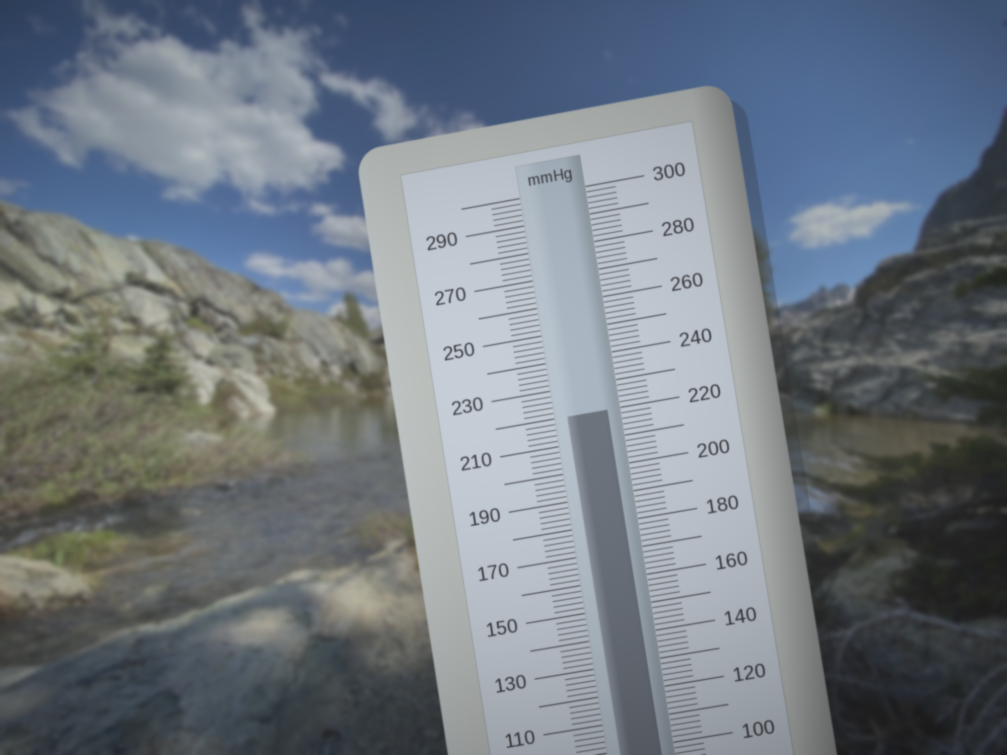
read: 220 mmHg
